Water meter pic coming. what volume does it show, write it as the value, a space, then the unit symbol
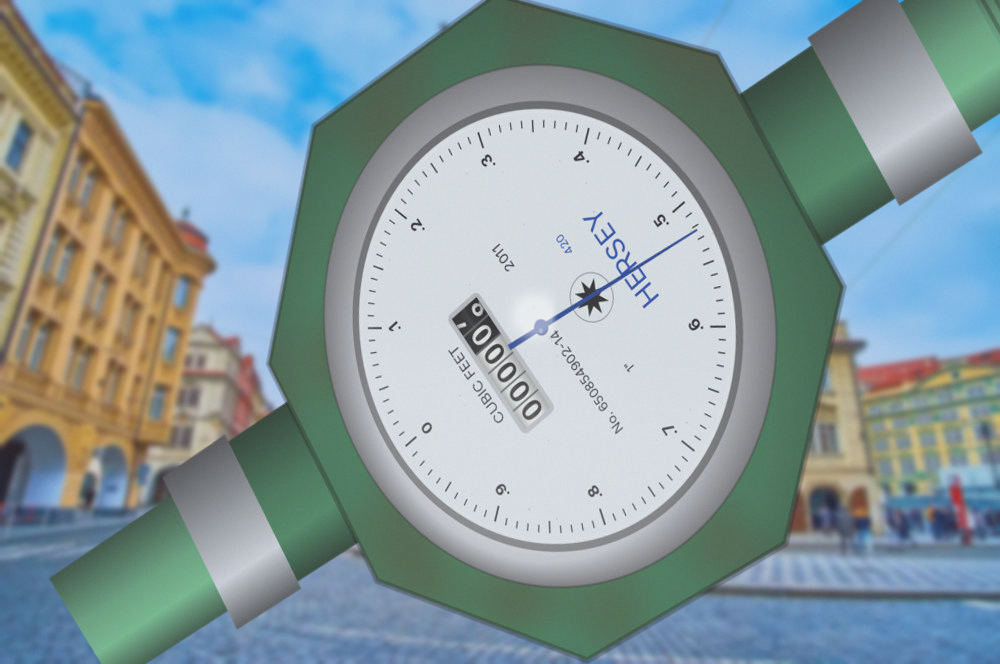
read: 7.52 ft³
